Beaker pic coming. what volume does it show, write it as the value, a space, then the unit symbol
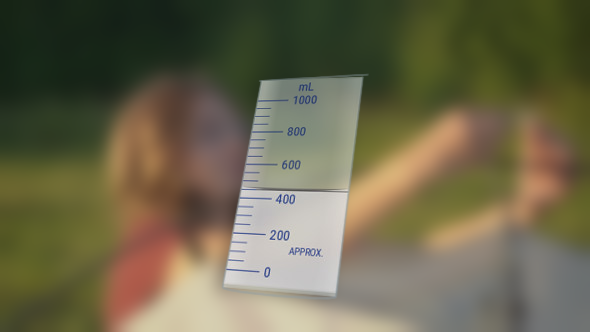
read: 450 mL
